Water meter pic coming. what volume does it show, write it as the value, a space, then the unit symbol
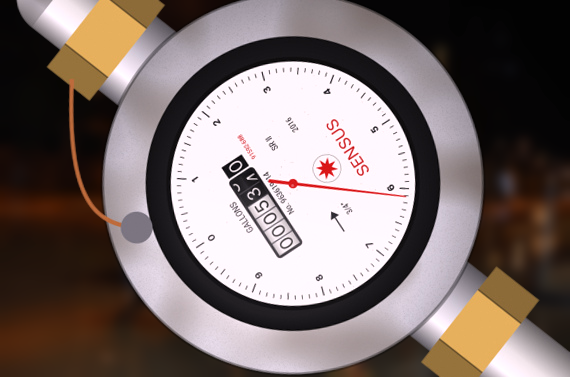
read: 5336.1 gal
